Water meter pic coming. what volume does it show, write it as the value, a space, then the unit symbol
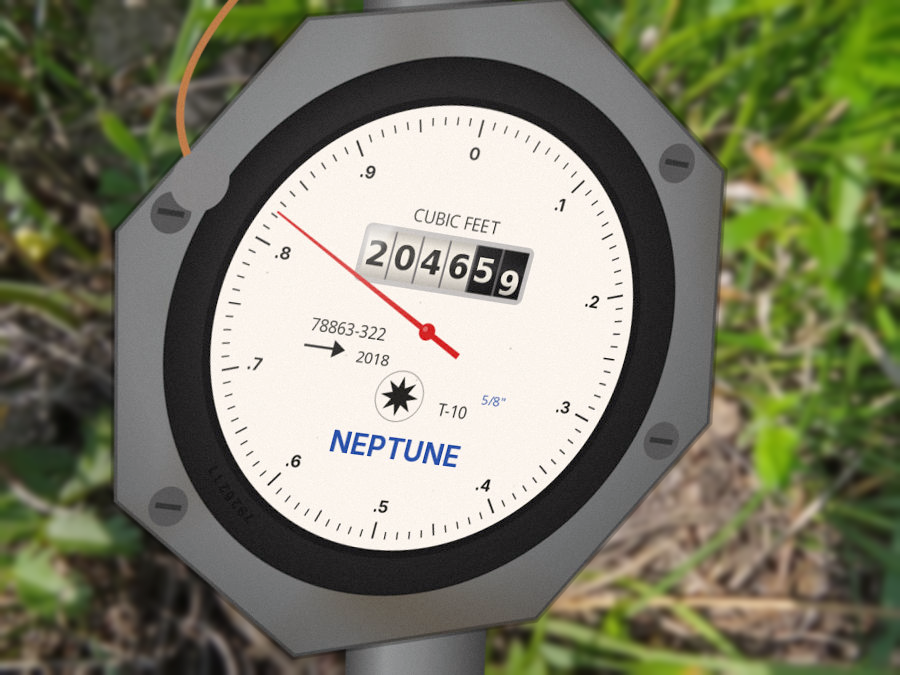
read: 204658.82 ft³
